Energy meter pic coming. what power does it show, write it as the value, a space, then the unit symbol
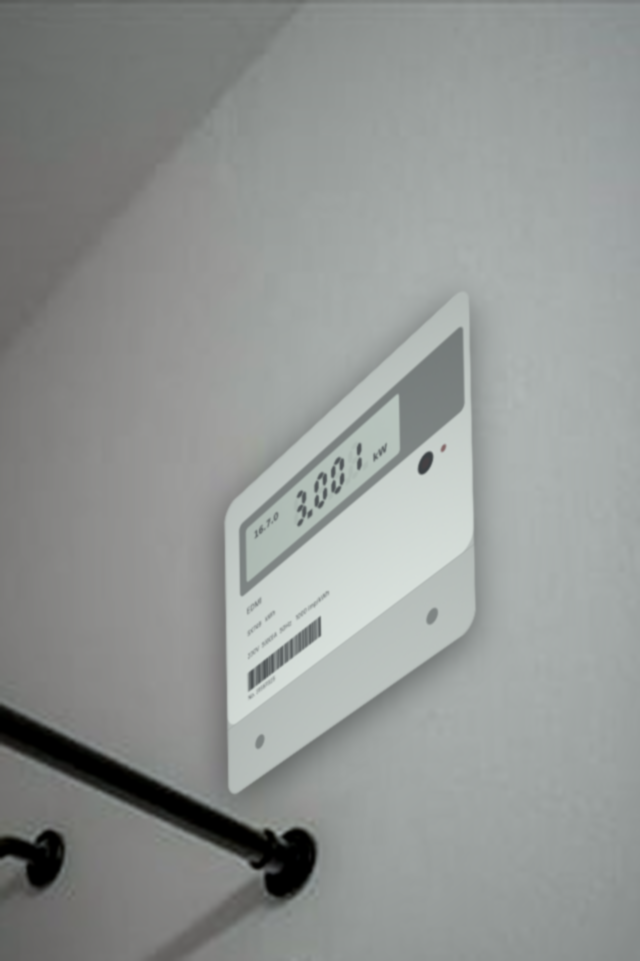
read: 3.001 kW
